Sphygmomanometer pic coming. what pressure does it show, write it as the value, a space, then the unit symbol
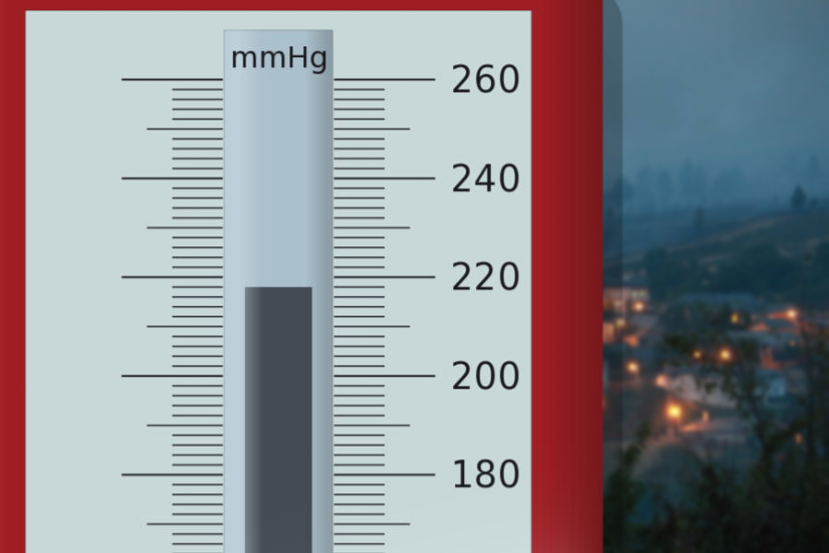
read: 218 mmHg
